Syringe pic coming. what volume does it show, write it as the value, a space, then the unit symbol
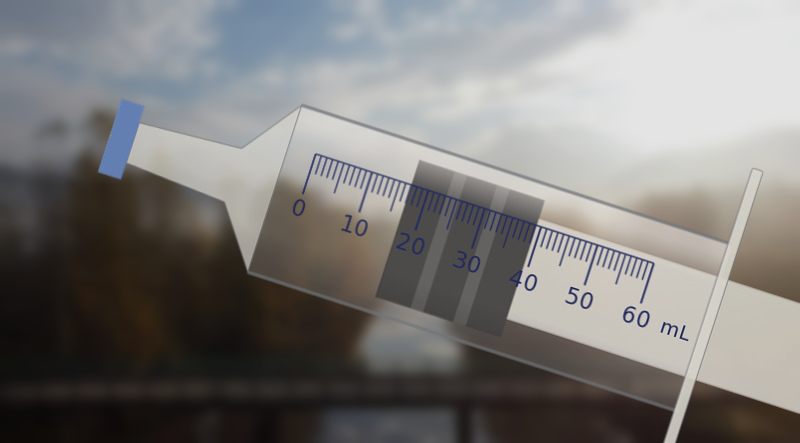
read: 17 mL
